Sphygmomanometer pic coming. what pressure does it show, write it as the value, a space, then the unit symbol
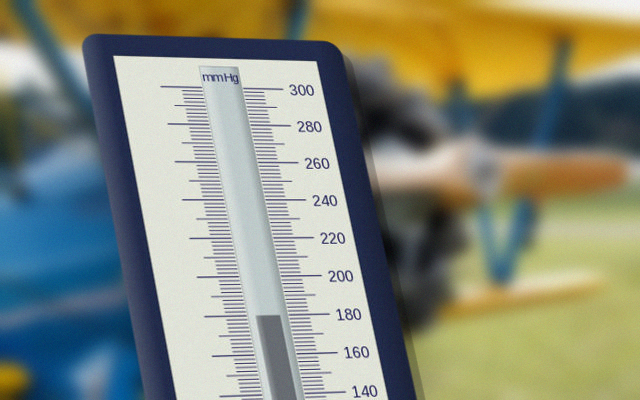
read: 180 mmHg
